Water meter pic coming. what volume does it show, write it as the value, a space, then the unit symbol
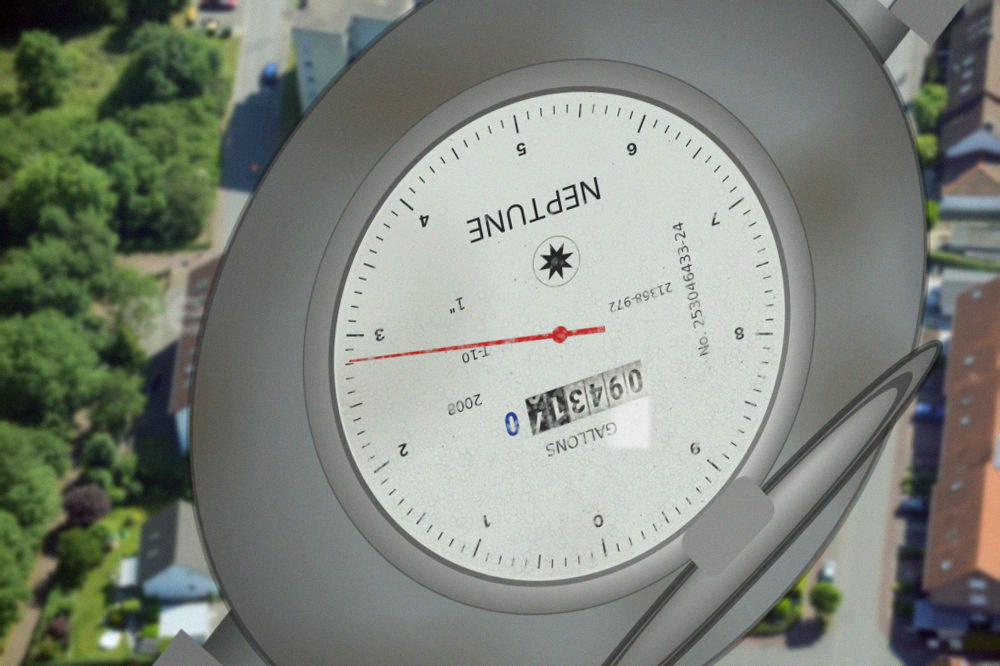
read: 943172.8 gal
